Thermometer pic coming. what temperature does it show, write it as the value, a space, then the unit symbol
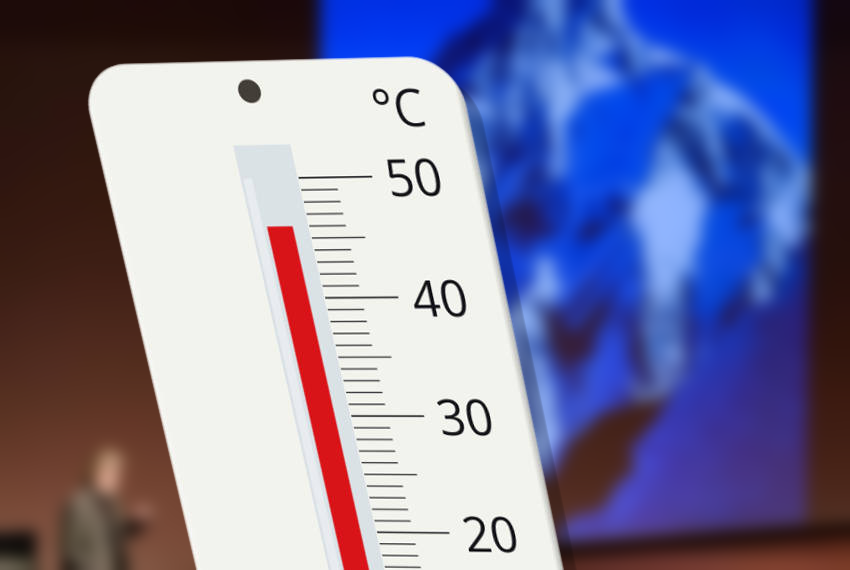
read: 46 °C
